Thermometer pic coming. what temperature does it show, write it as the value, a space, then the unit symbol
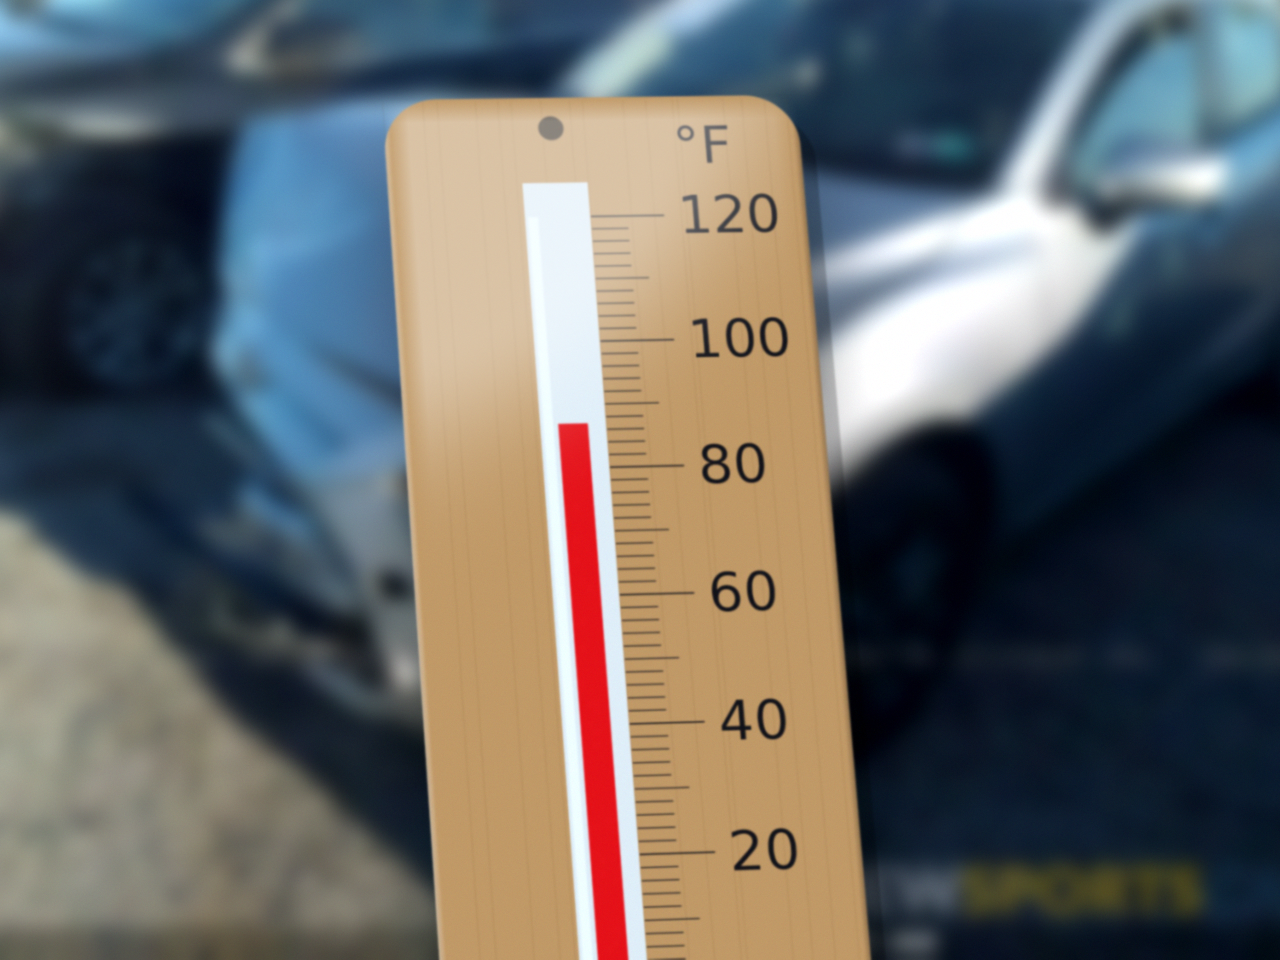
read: 87 °F
